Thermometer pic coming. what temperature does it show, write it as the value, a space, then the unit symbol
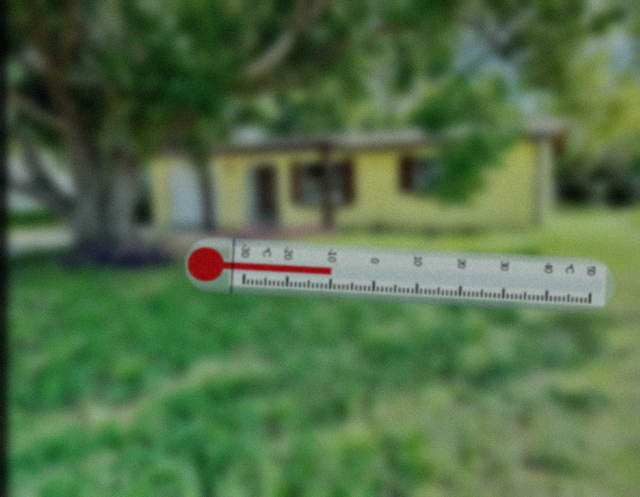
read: -10 °C
